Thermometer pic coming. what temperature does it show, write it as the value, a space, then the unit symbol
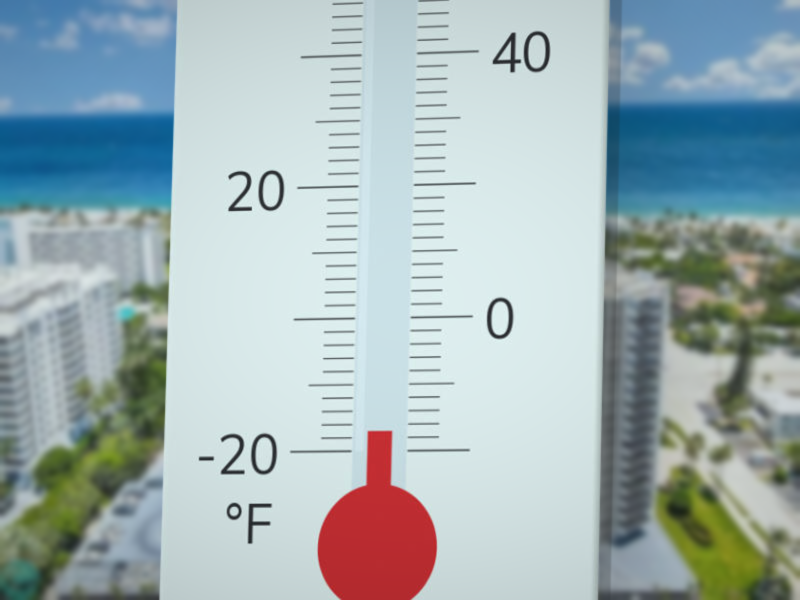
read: -17 °F
